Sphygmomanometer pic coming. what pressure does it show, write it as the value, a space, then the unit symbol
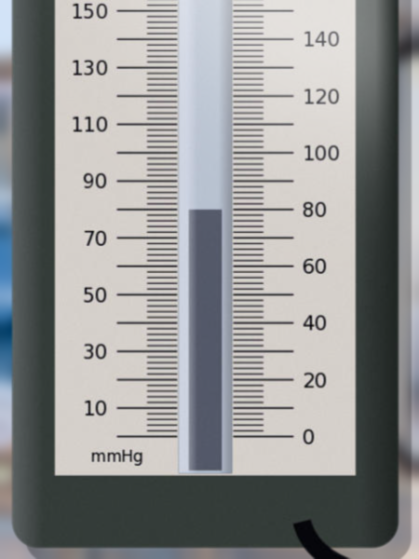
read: 80 mmHg
